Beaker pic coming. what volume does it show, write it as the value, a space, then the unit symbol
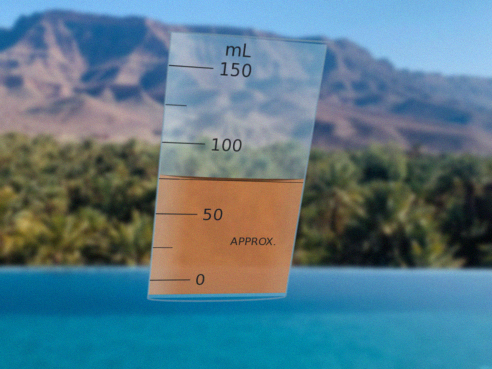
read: 75 mL
